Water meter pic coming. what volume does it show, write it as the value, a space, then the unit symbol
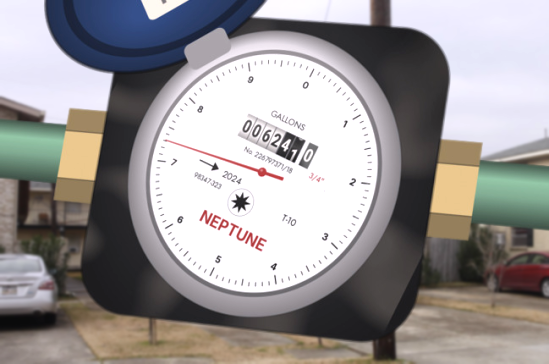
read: 62407.3 gal
